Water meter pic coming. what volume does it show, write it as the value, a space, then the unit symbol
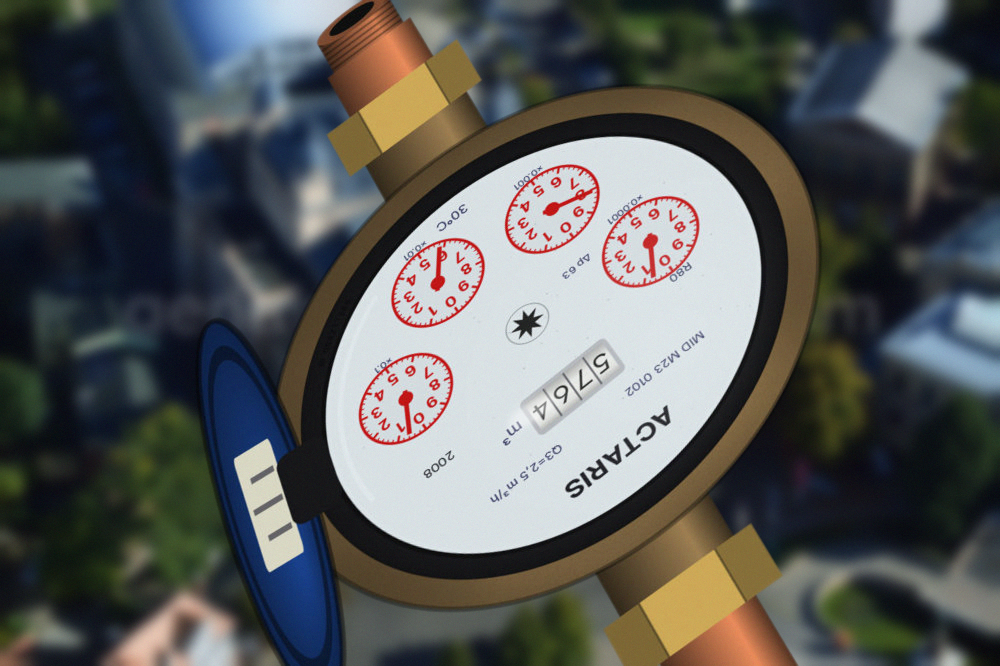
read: 5764.0580 m³
